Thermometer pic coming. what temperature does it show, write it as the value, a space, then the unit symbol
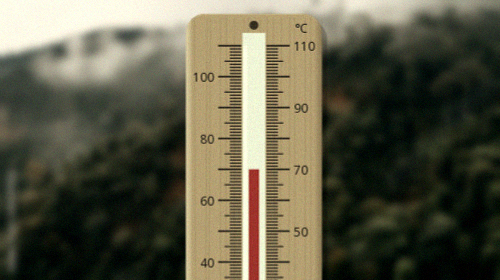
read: 70 °C
